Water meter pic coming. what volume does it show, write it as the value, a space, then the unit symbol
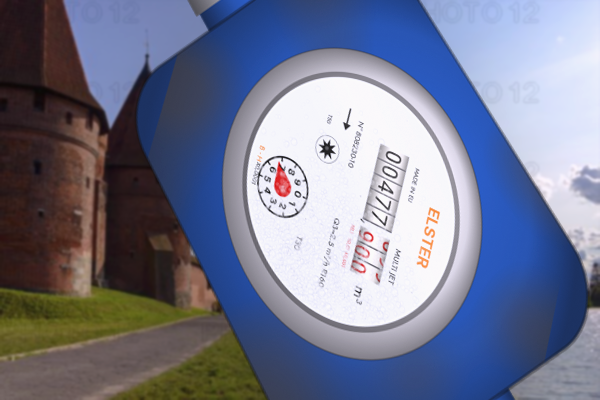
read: 477.8996 m³
